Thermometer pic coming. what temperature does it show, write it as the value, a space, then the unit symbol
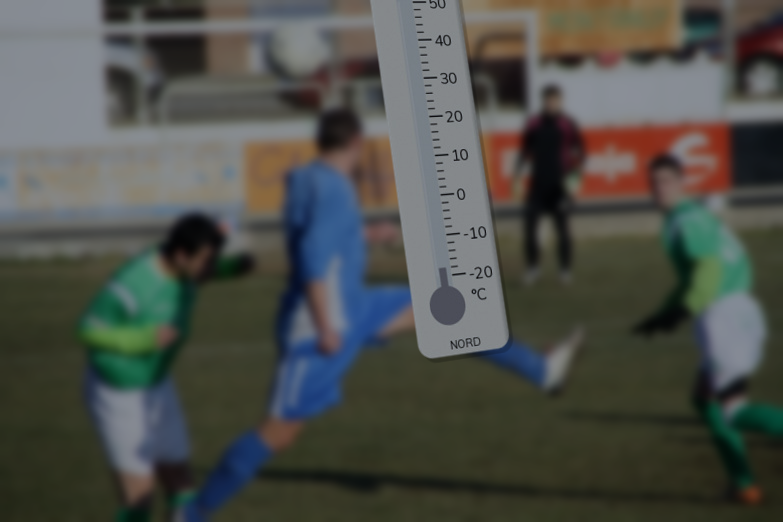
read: -18 °C
